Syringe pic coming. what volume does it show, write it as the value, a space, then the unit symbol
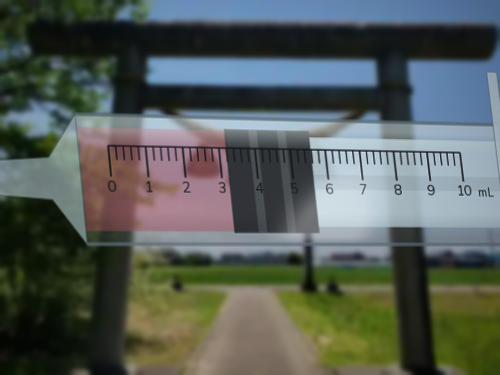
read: 3.2 mL
